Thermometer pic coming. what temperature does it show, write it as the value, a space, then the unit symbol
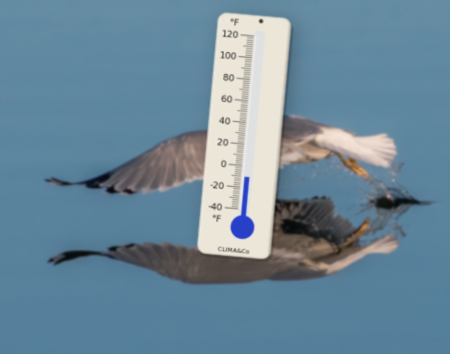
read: -10 °F
